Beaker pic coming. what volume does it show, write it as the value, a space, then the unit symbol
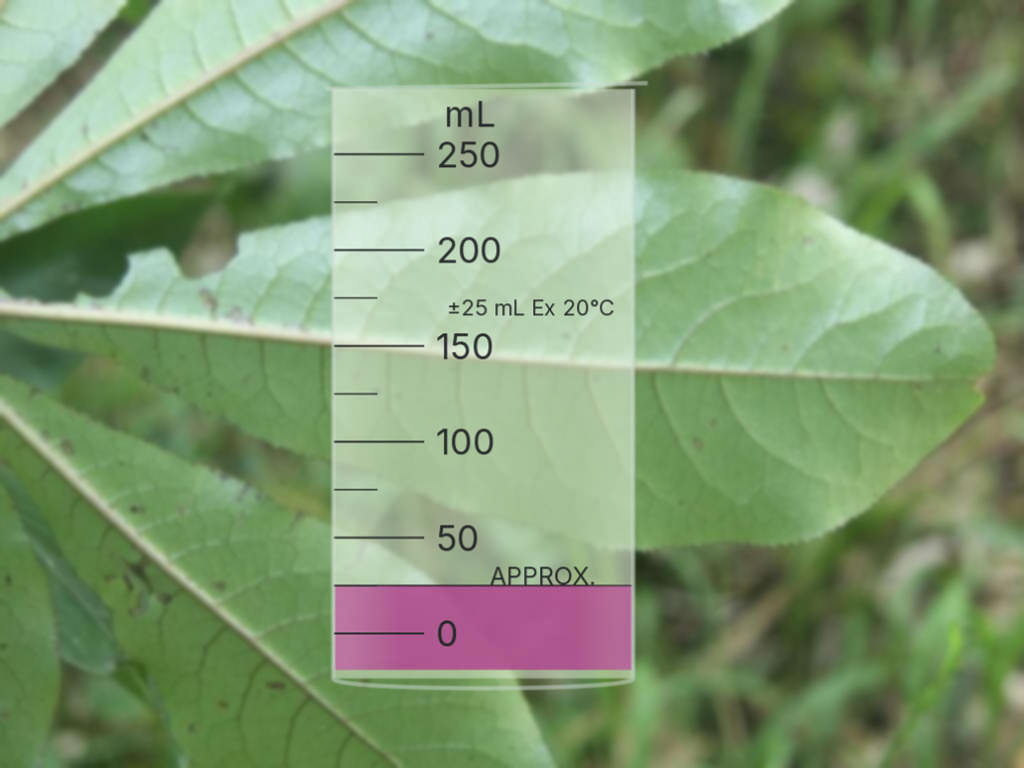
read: 25 mL
